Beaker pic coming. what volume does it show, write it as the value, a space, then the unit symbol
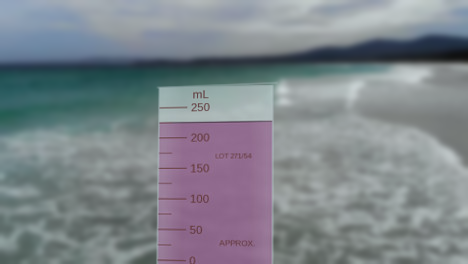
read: 225 mL
